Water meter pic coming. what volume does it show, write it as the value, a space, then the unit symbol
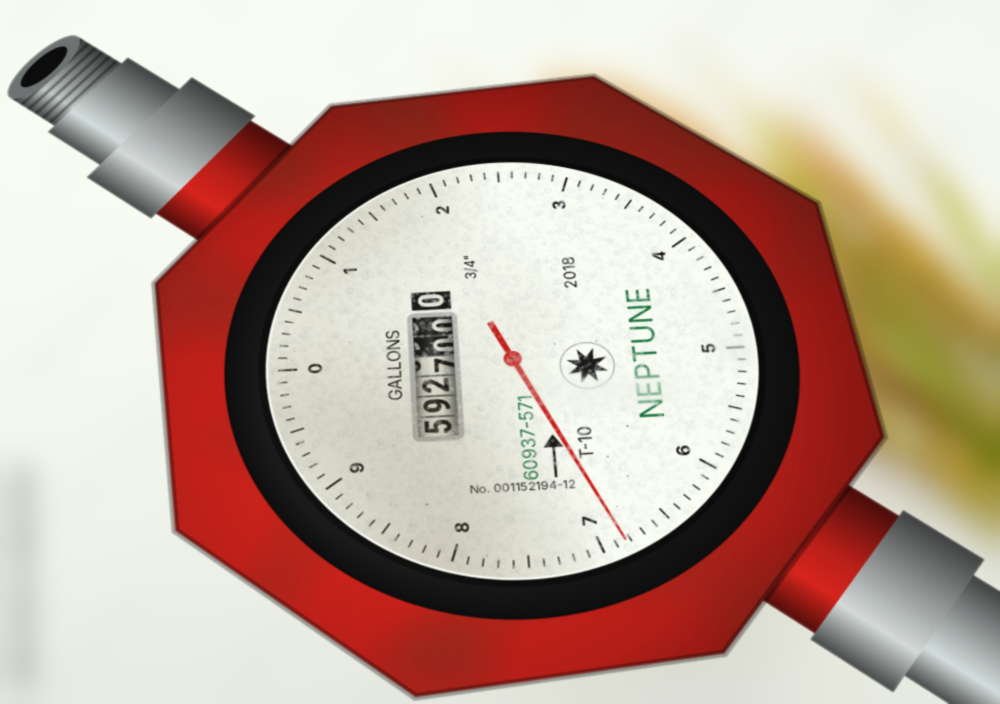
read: 5926996.8 gal
